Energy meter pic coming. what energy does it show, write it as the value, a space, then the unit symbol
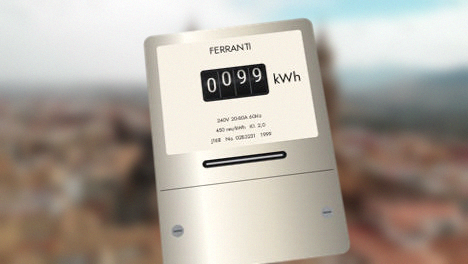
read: 99 kWh
